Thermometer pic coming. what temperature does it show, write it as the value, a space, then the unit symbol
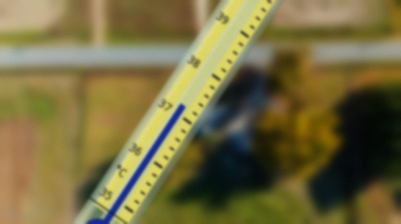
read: 37.2 °C
